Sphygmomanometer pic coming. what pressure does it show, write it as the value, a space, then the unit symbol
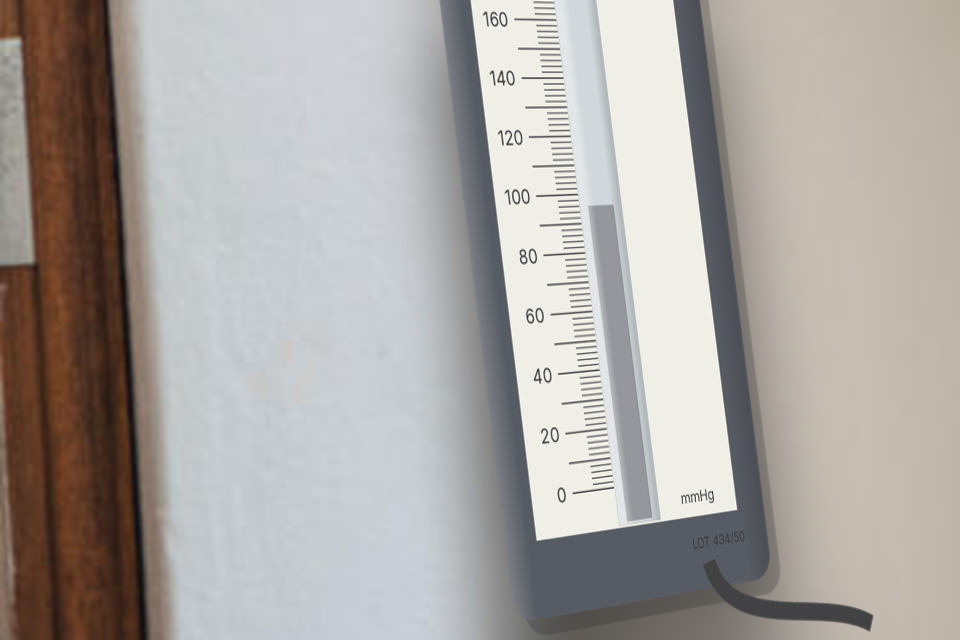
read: 96 mmHg
